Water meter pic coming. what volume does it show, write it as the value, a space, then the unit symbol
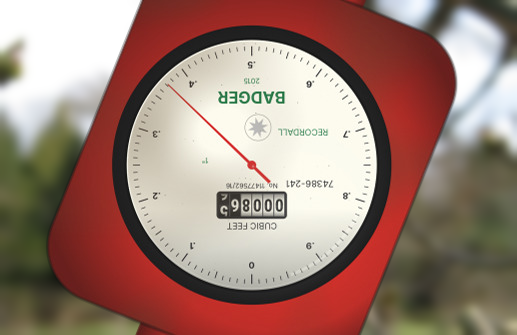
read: 865.37 ft³
